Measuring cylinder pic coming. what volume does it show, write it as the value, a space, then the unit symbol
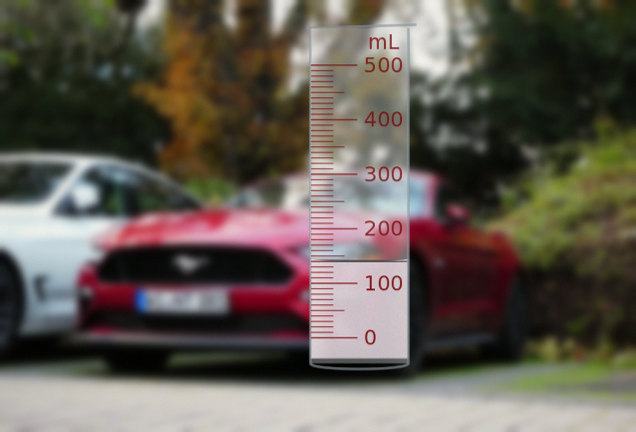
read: 140 mL
